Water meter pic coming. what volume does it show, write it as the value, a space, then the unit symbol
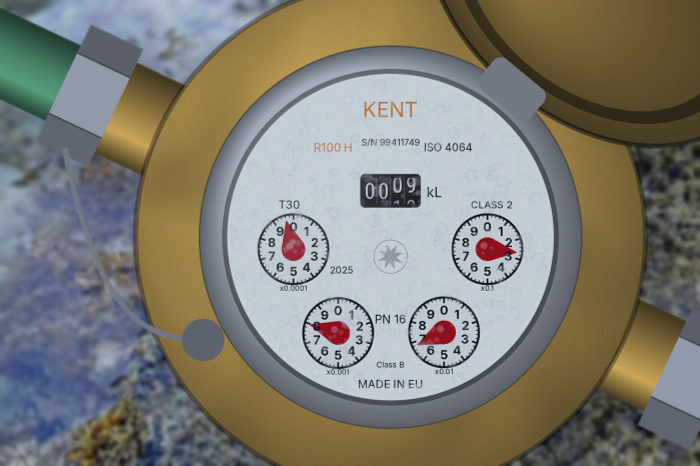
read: 9.2679 kL
